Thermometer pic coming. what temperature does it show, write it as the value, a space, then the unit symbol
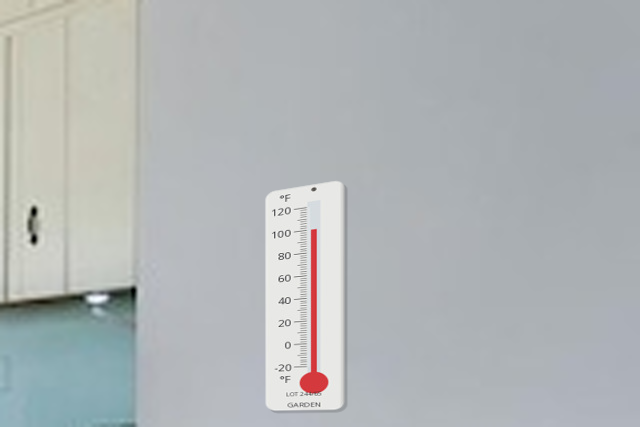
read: 100 °F
